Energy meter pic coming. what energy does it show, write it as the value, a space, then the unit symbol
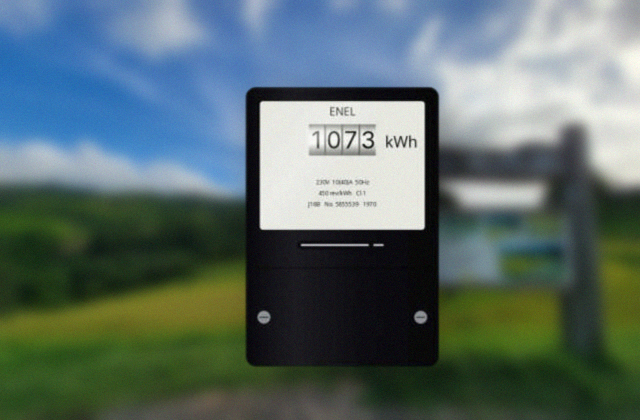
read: 1073 kWh
